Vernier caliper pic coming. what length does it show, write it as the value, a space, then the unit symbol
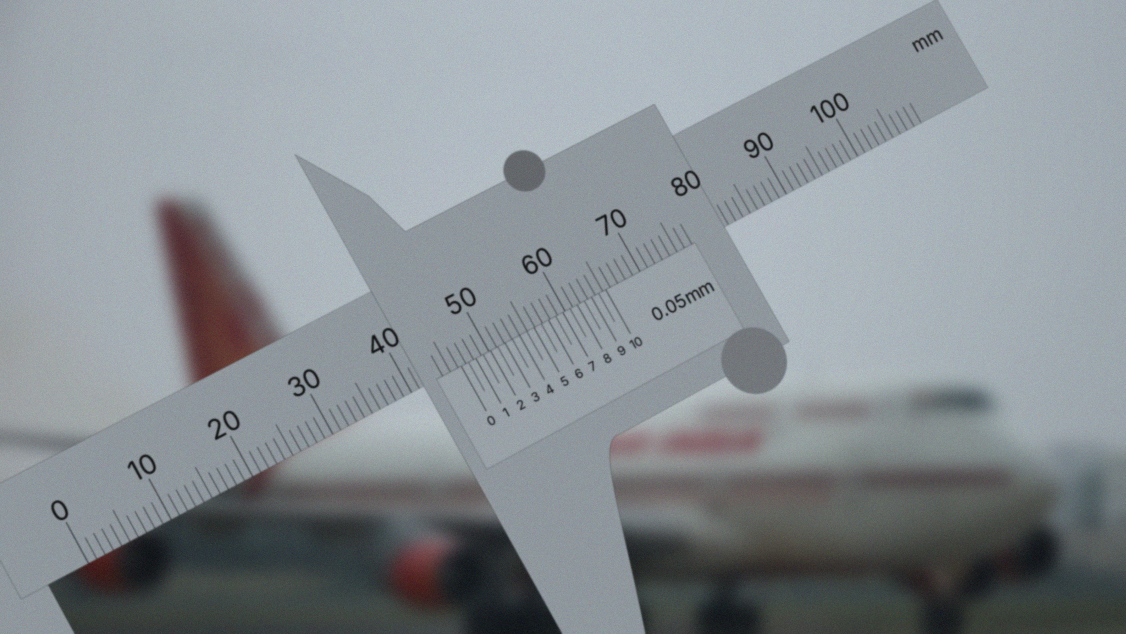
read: 46.4 mm
